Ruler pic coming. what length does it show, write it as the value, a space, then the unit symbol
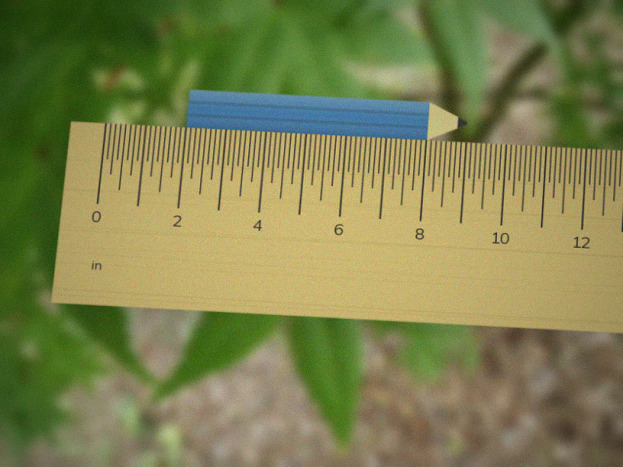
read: 7 in
